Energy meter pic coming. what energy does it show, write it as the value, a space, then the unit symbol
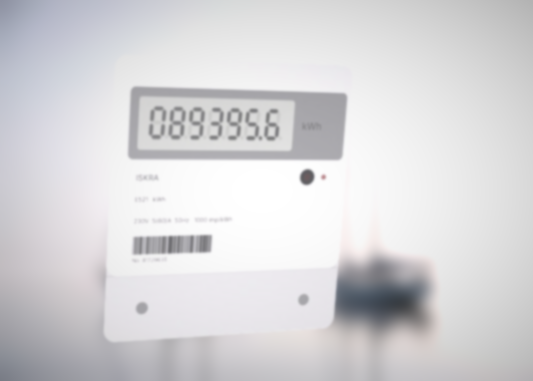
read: 89395.6 kWh
